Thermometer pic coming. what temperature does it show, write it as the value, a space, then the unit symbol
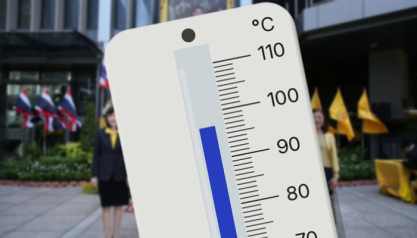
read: 97 °C
